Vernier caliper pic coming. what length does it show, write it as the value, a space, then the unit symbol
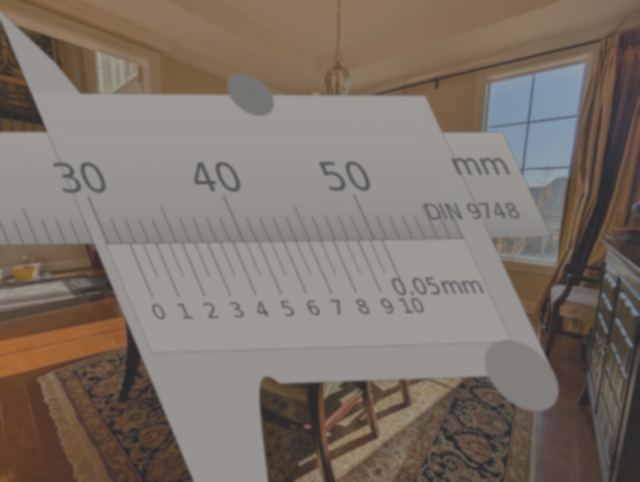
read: 31.6 mm
